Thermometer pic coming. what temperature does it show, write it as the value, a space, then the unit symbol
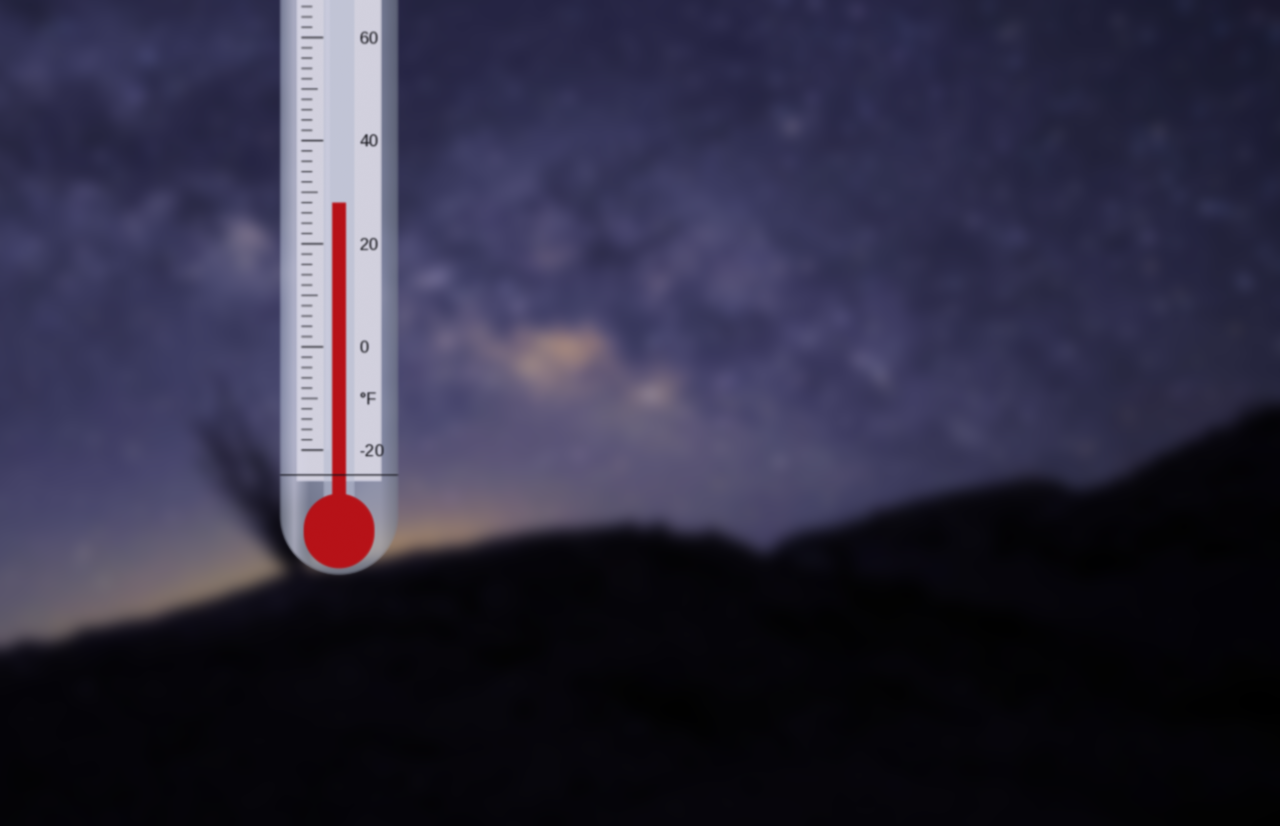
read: 28 °F
